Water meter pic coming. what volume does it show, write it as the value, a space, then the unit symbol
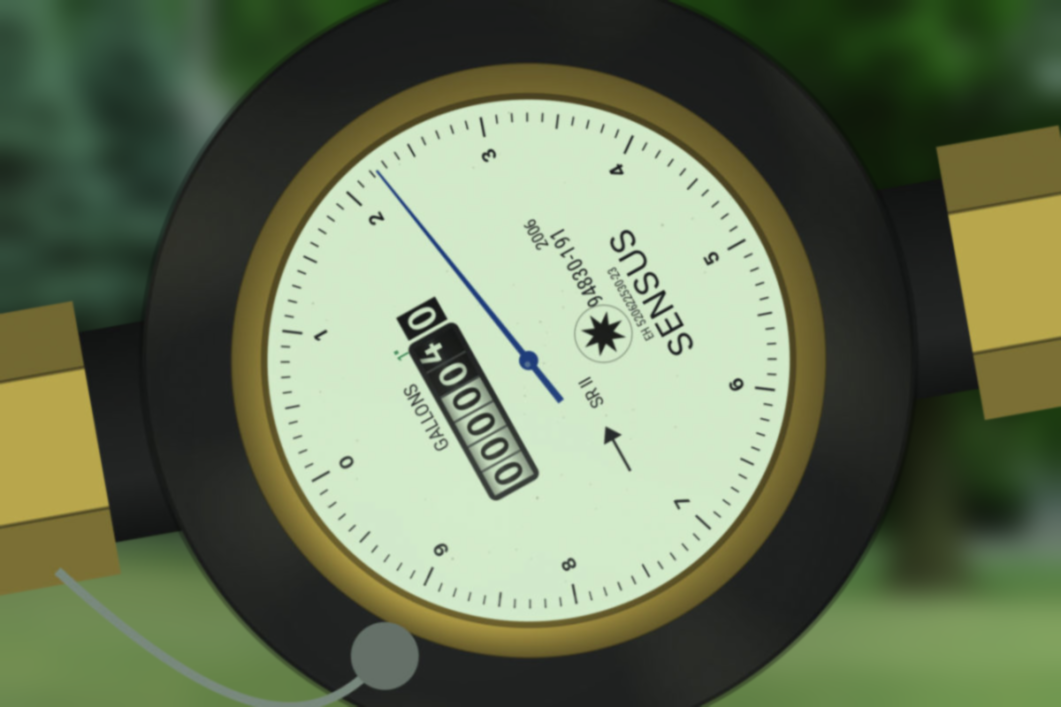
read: 42.2 gal
